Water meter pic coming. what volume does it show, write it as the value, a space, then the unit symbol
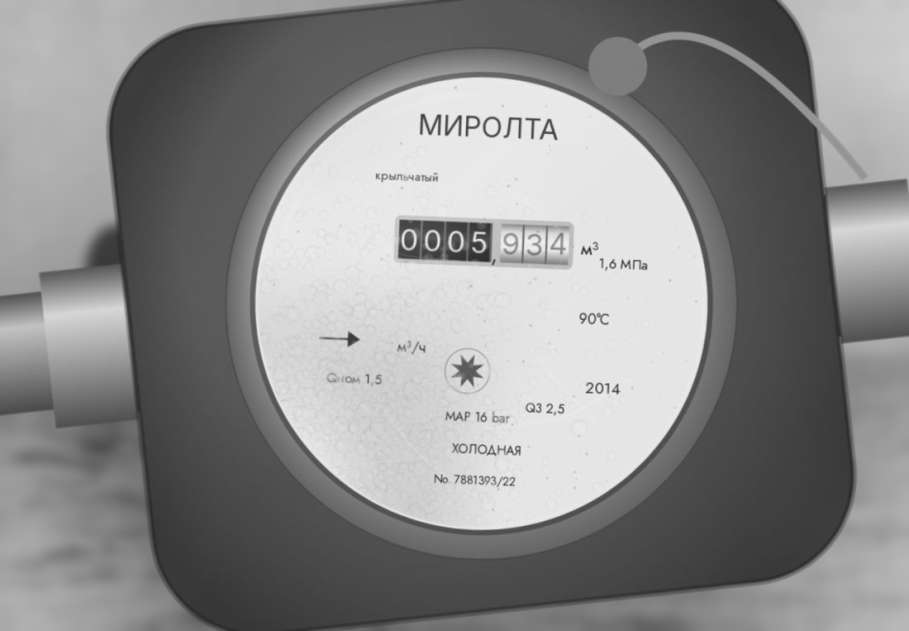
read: 5.934 m³
